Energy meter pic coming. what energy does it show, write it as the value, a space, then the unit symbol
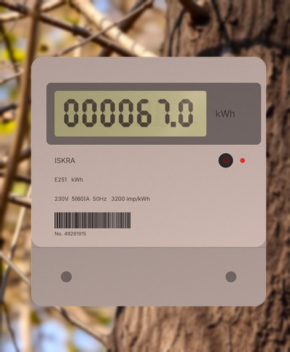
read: 67.0 kWh
